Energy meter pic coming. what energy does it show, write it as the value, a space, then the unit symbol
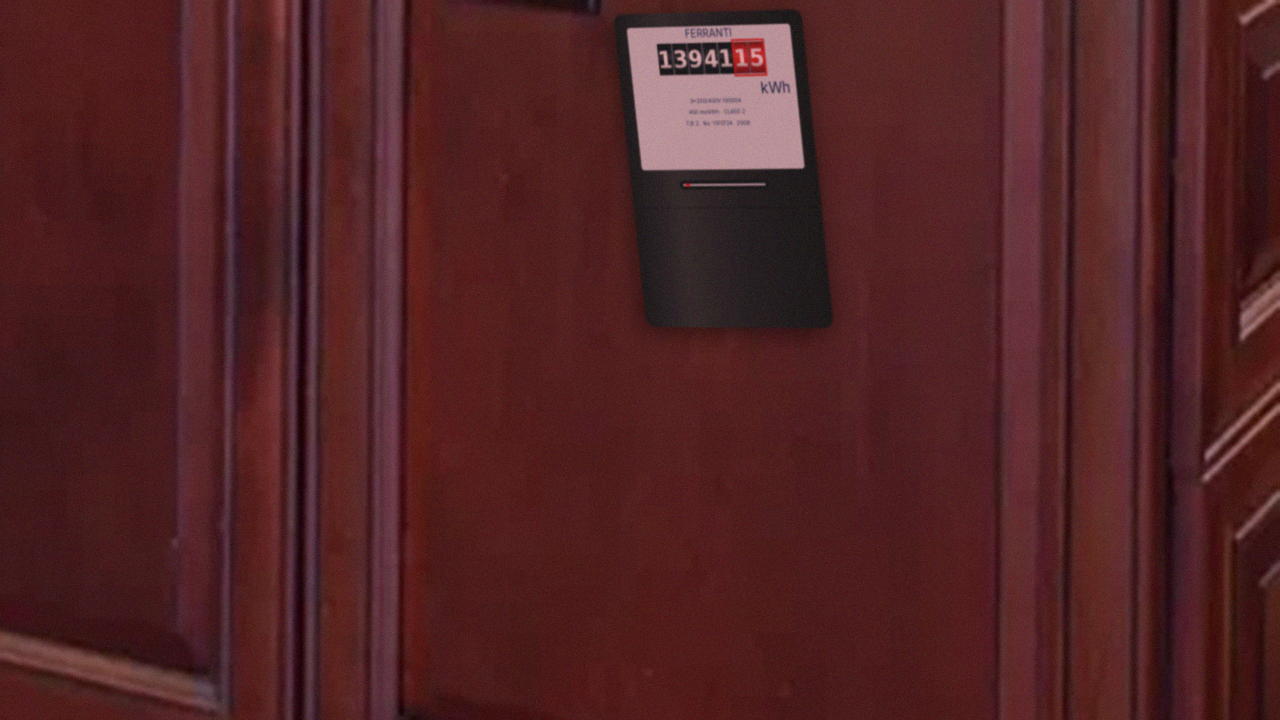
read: 13941.15 kWh
